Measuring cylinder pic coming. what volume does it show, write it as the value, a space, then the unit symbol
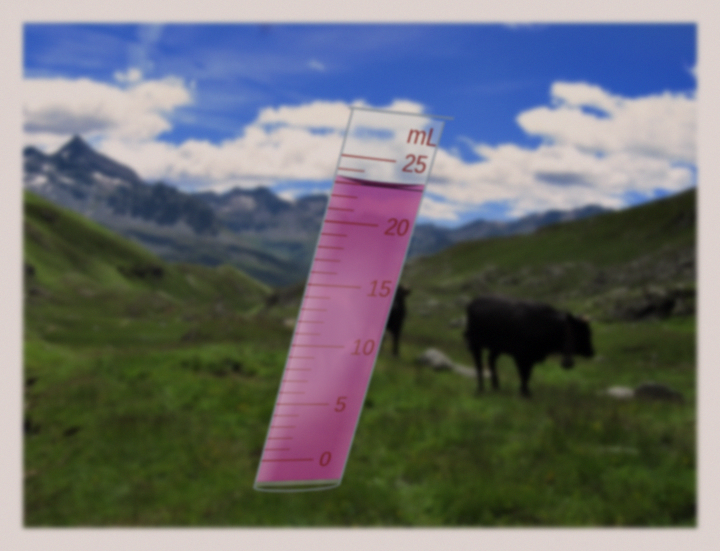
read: 23 mL
